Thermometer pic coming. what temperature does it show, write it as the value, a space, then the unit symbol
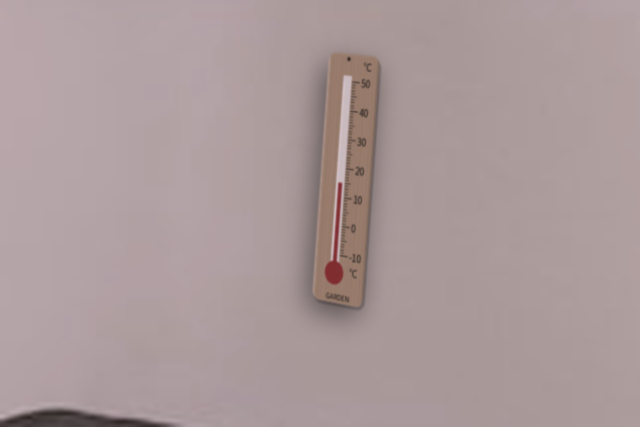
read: 15 °C
